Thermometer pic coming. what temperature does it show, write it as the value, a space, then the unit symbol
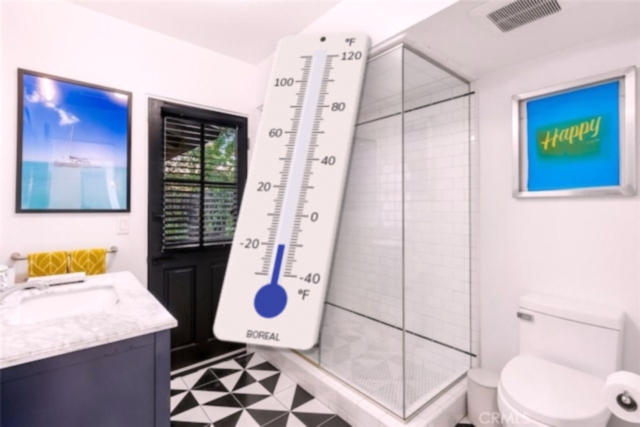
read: -20 °F
